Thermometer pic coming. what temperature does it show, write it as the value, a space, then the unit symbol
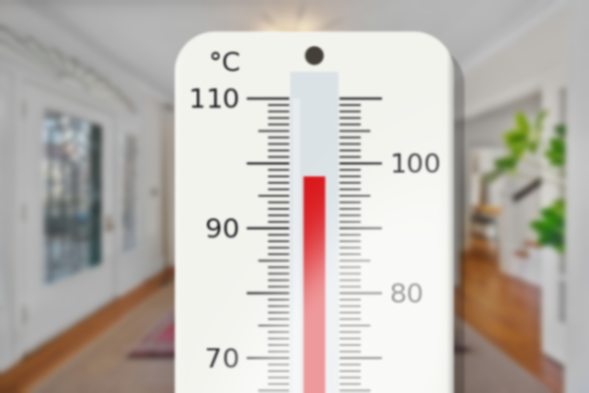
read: 98 °C
